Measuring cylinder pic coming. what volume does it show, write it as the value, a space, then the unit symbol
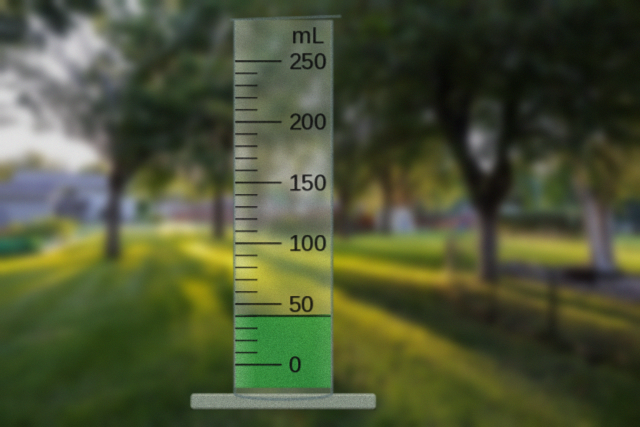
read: 40 mL
